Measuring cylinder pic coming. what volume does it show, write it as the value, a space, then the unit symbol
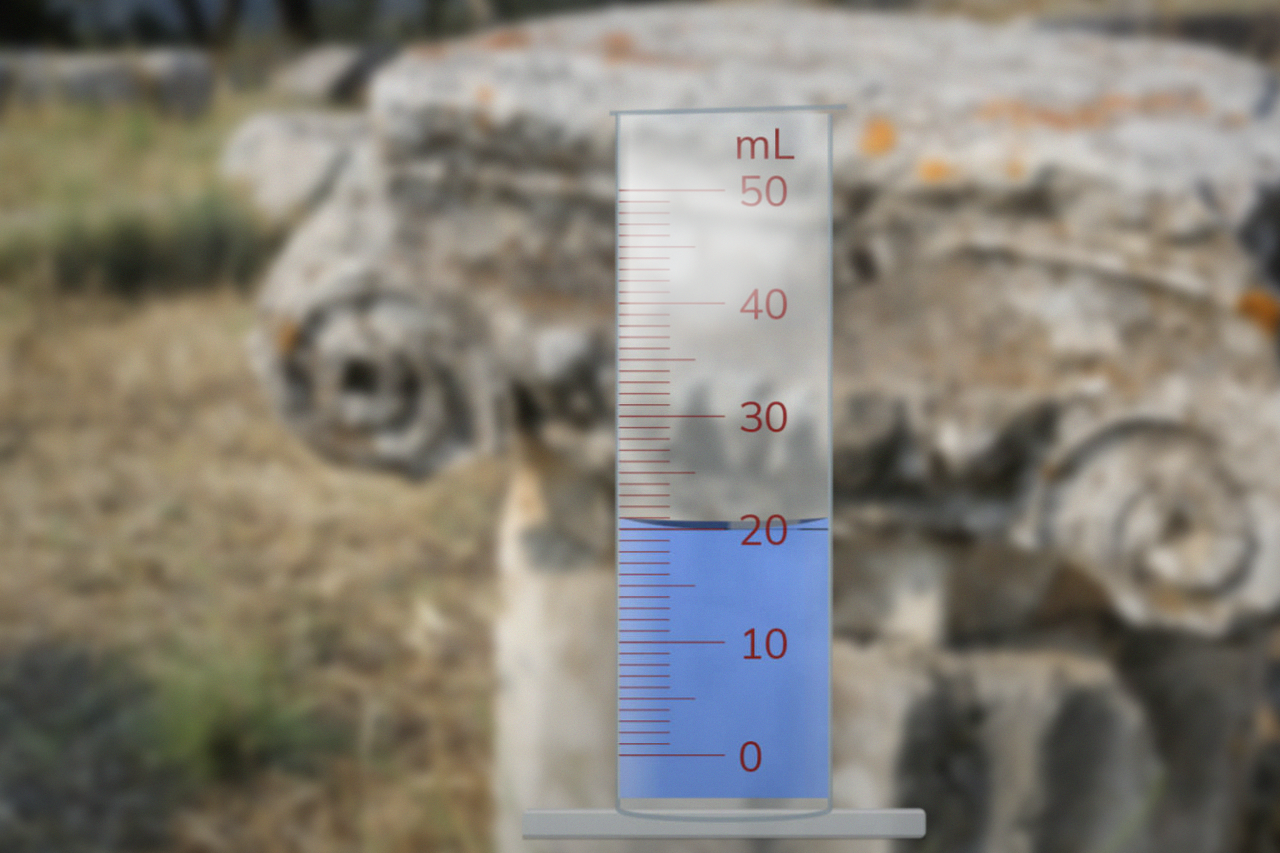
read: 20 mL
